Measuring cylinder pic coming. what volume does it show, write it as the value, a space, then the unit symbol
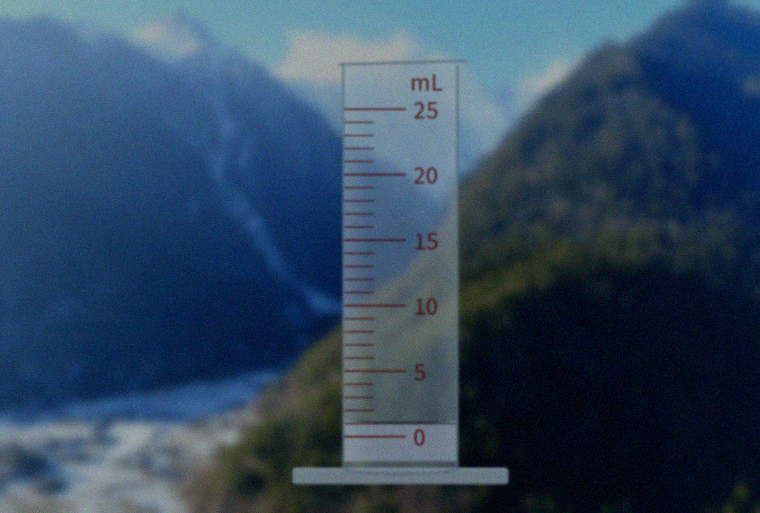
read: 1 mL
